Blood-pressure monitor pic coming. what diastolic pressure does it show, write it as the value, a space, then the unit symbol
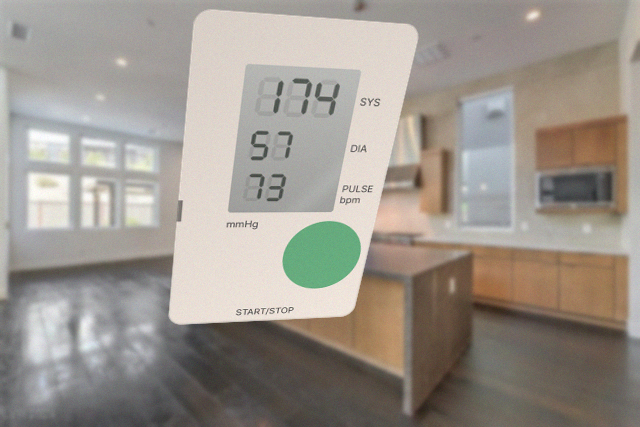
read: 57 mmHg
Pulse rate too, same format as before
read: 73 bpm
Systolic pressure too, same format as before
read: 174 mmHg
